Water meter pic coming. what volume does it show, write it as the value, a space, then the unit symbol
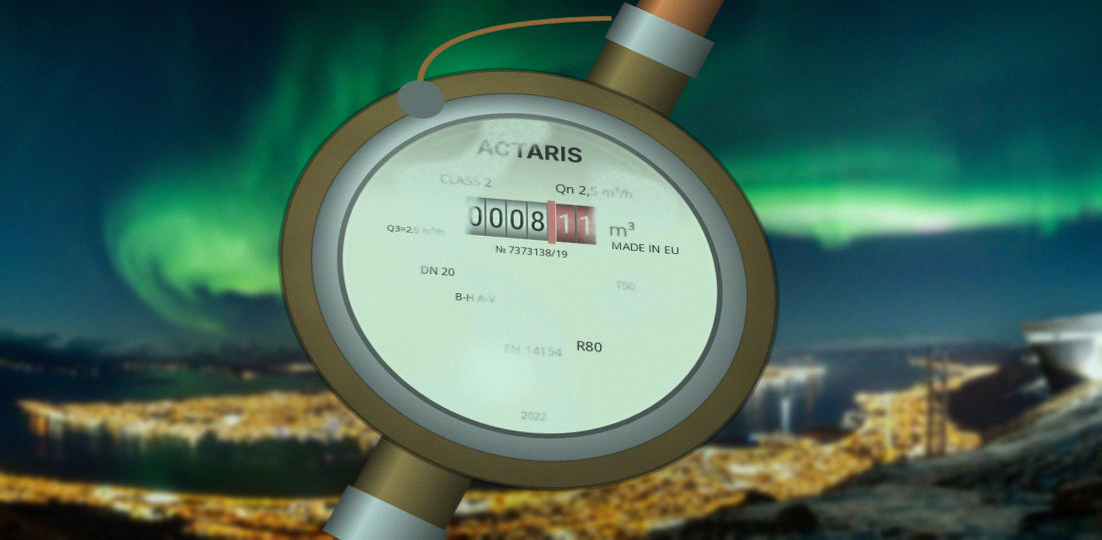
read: 8.11 m³
